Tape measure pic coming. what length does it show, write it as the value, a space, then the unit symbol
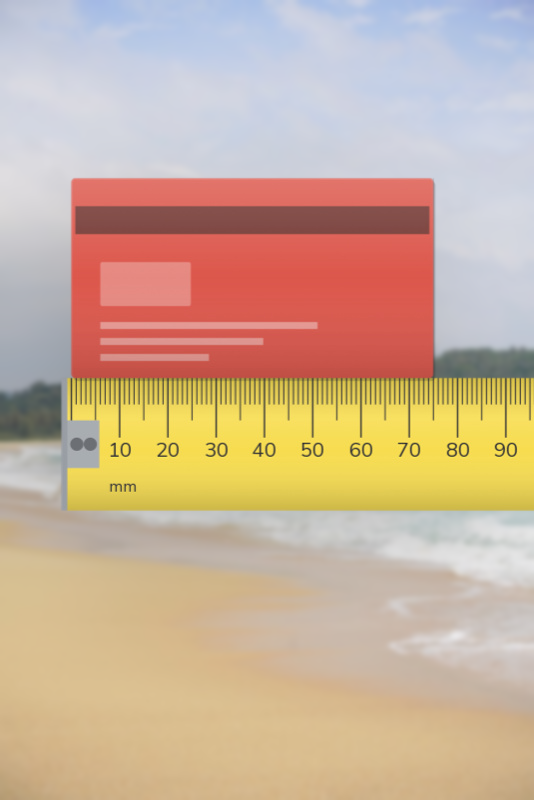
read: 75 mm
